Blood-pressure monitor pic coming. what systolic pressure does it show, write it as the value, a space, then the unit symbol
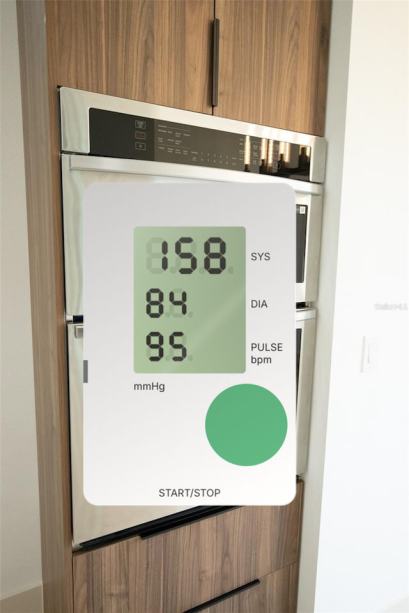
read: 158 mmHg
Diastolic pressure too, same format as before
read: 84 mmHg
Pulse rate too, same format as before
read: 95 bpm
